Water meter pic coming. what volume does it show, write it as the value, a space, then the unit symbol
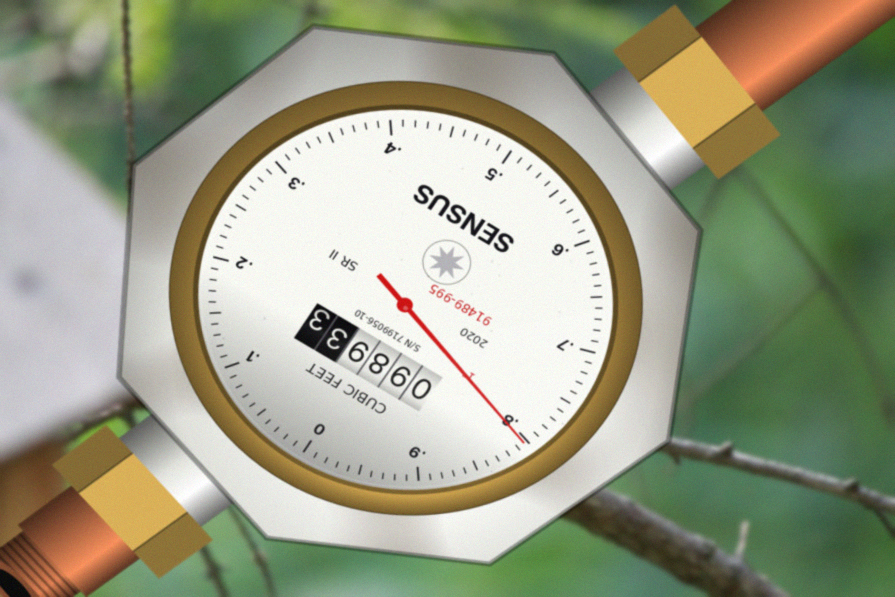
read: 98932.80 ft³
